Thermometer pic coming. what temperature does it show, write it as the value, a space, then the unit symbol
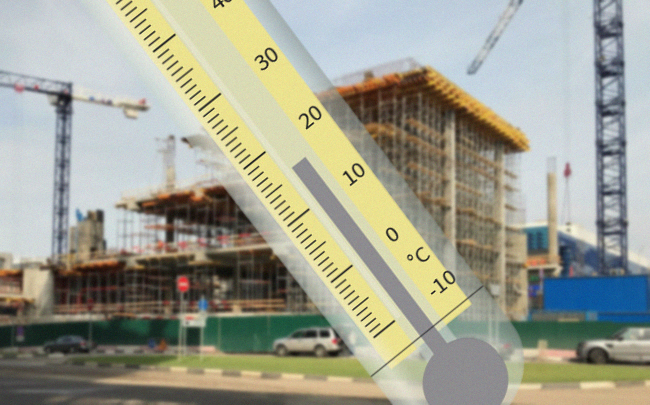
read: 16 °C
